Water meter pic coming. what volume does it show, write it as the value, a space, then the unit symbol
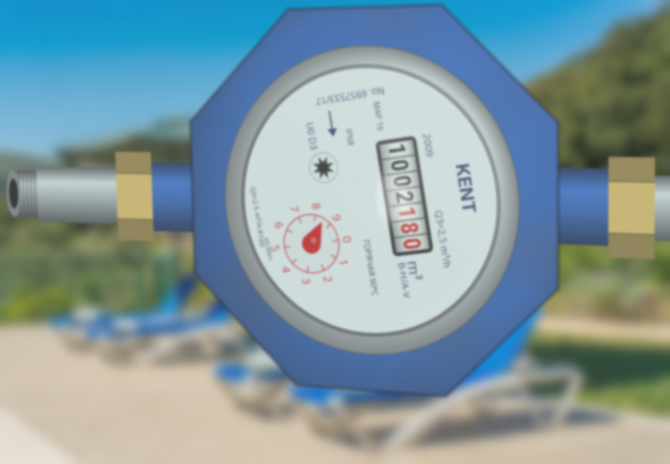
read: 1002.1808 m³
